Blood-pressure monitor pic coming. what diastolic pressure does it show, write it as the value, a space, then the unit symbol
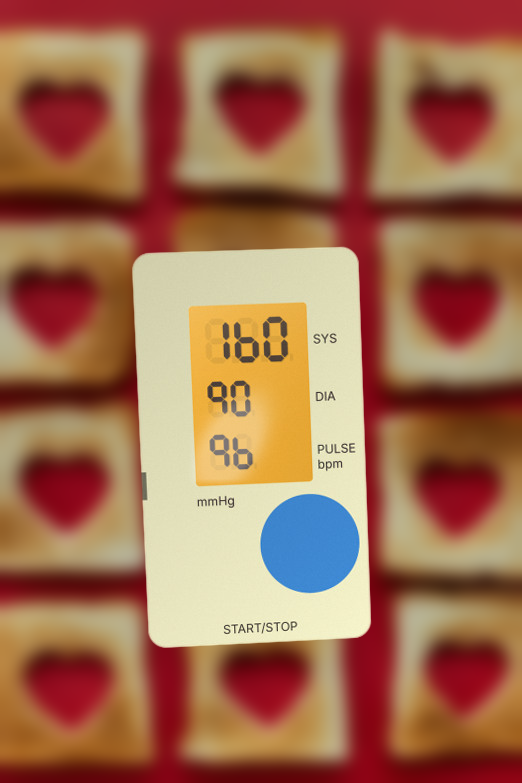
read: 90 mmHg
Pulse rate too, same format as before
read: 96 bpm
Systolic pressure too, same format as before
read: 160 mmHg
